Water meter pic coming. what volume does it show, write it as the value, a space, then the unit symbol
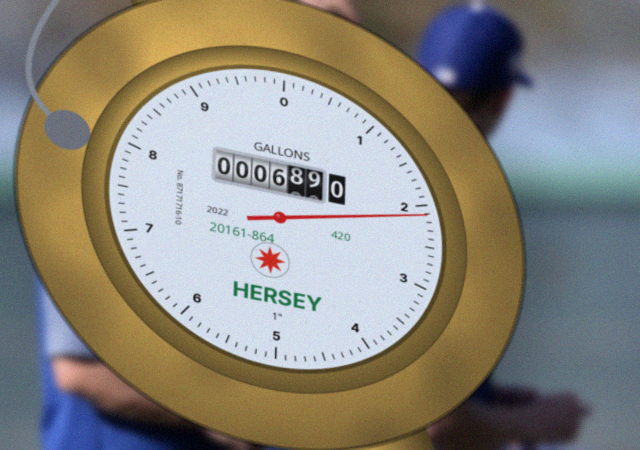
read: 6892.1 gal
